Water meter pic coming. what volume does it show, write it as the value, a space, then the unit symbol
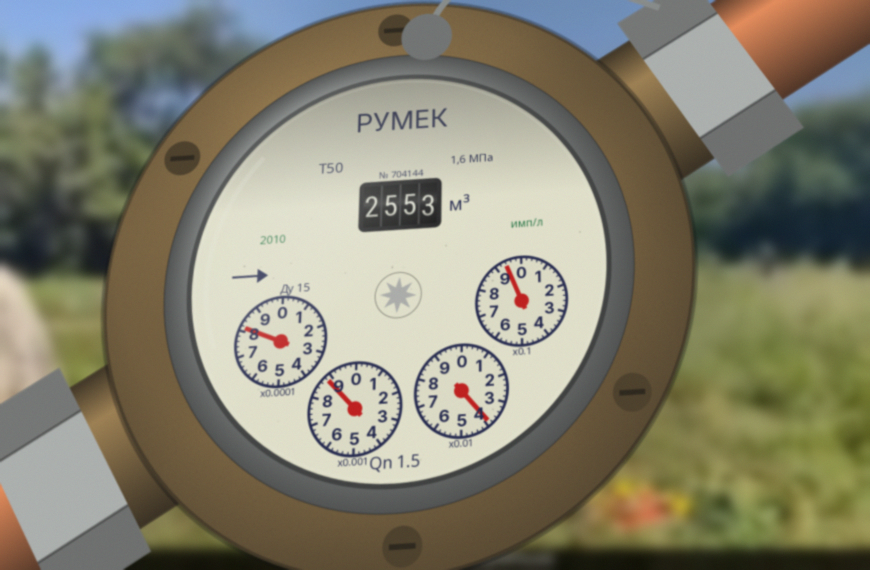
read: 2552.9388 m³
